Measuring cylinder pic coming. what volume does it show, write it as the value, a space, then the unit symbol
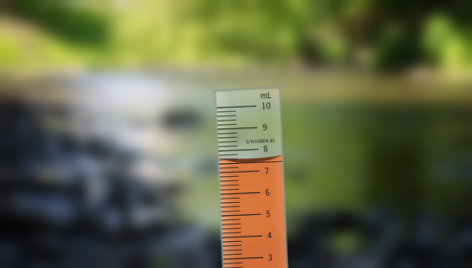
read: 7.4 mL
